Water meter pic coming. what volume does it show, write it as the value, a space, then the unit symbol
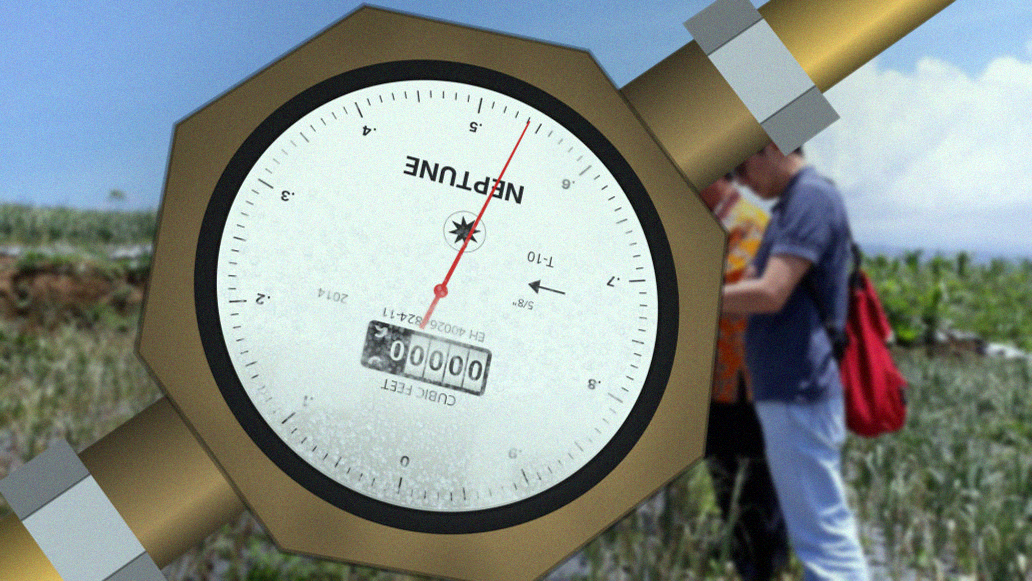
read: 5.54 ft³
